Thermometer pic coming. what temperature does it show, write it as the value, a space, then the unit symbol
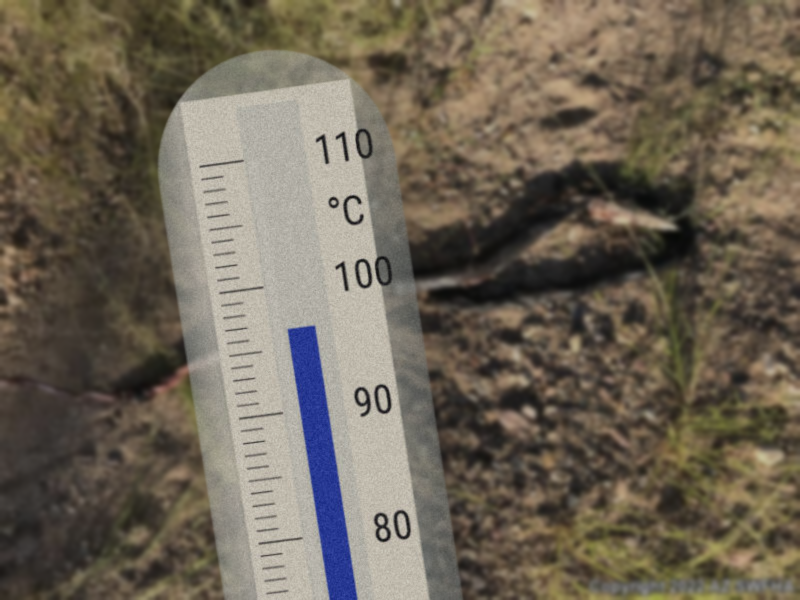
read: 96.5 °C
